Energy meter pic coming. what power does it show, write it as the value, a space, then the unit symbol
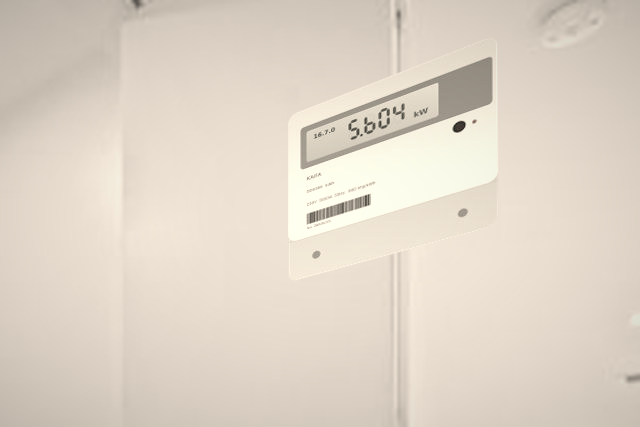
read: 5.604 kW
